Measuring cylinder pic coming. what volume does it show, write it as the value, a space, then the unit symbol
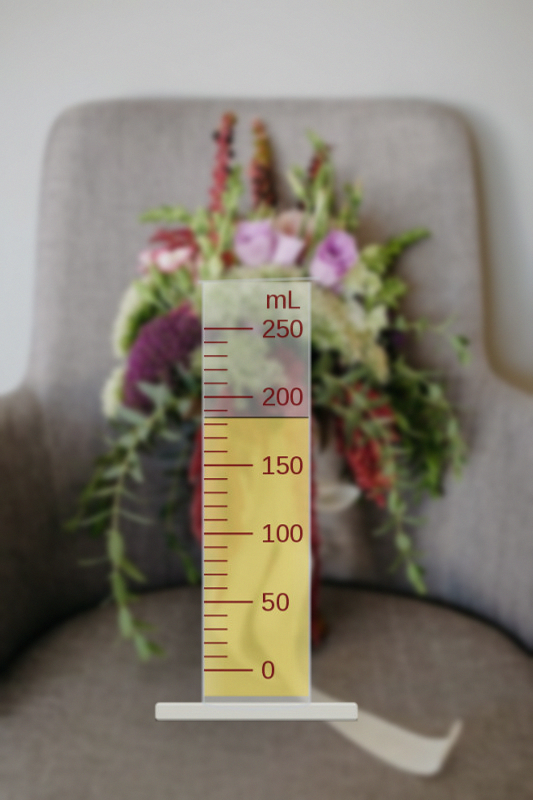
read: 185 mL
